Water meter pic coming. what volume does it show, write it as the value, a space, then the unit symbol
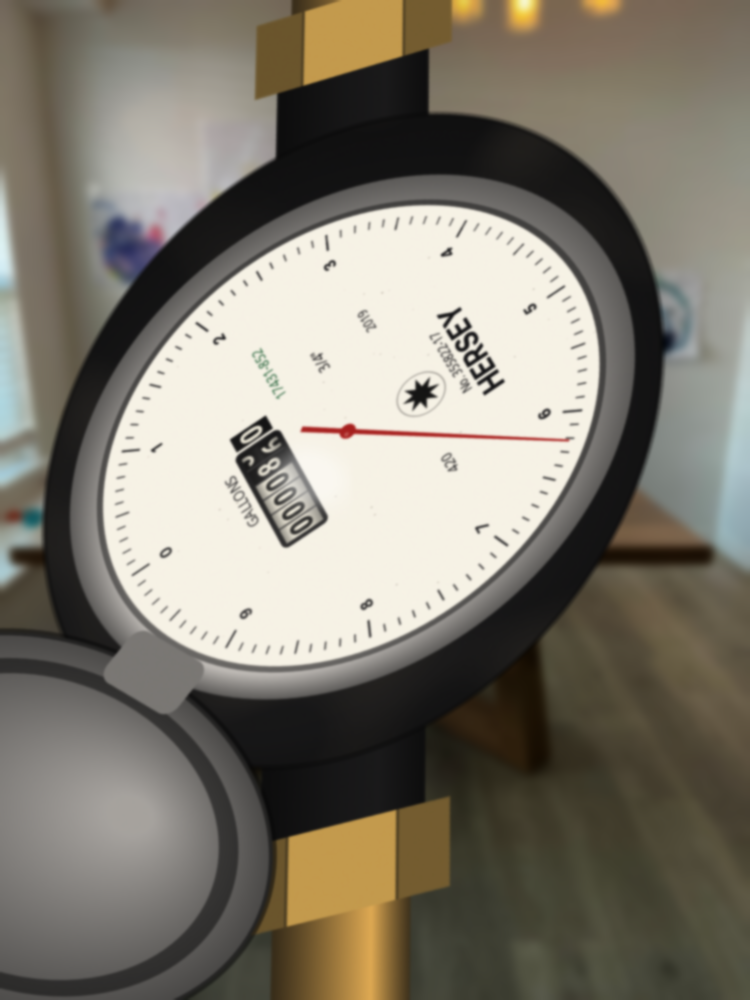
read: 856.2 gal
